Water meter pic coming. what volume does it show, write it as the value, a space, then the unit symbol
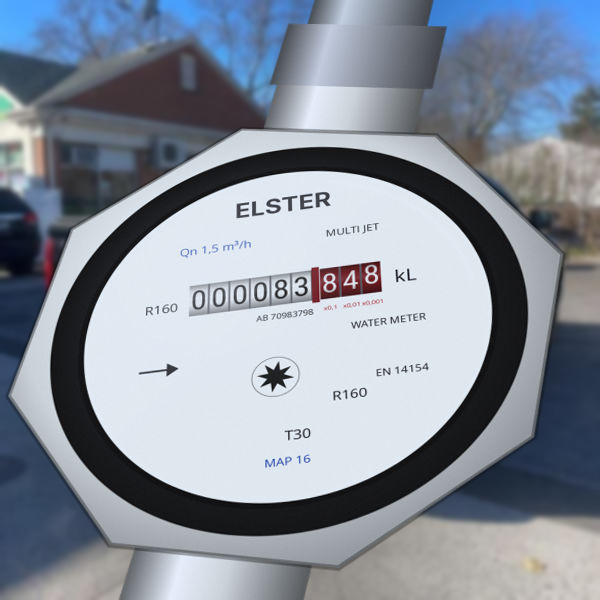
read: 83.848 kL
